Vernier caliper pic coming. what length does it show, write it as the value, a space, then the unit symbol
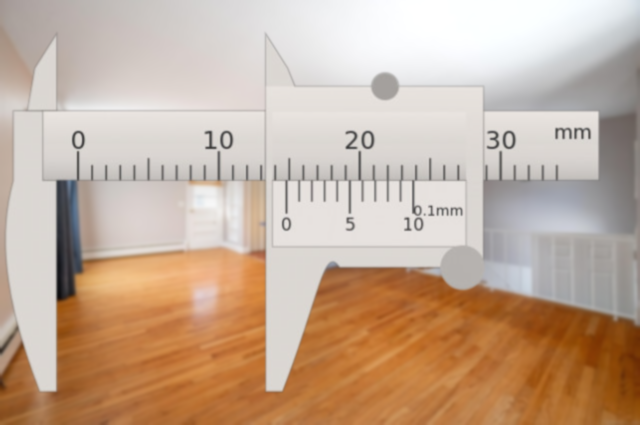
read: 14.8 mm
